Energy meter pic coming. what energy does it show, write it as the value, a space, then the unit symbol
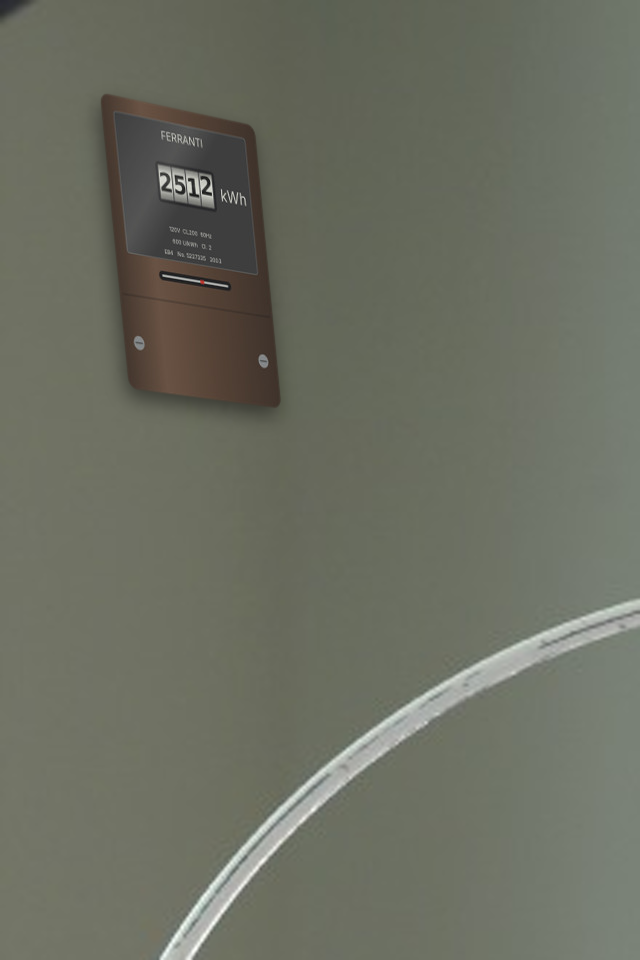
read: 2512 kWh
